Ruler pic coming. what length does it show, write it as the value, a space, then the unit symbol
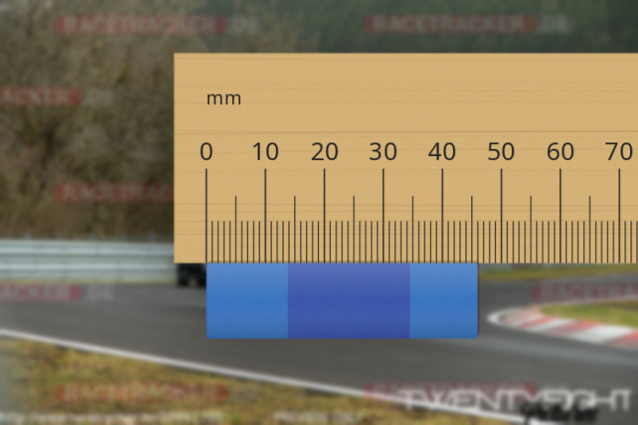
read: 46 mm
